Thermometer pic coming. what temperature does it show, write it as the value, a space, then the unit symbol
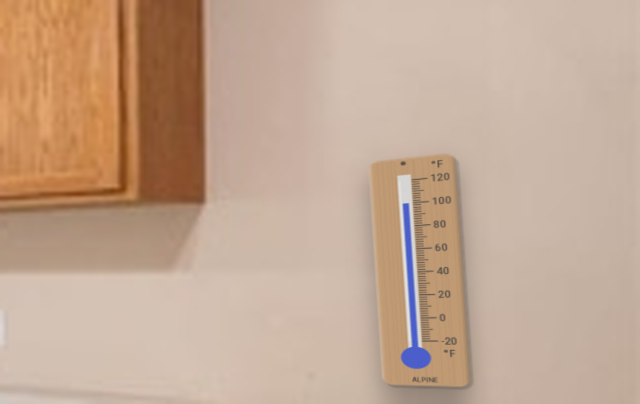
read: 100 °F
